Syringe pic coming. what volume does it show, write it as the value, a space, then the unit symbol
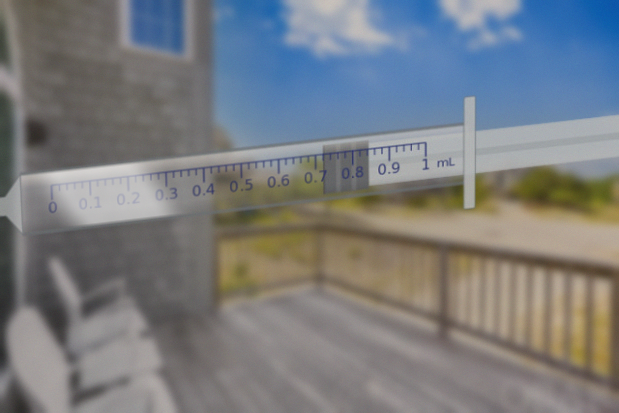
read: 0.72 mL
